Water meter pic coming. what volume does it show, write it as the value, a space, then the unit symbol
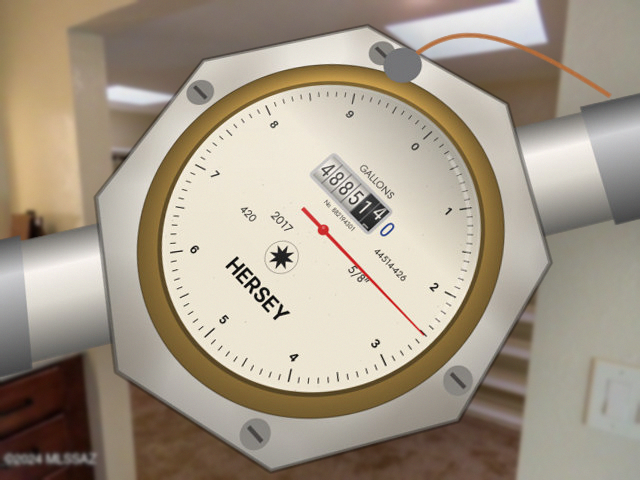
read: 4885142.5 gal
